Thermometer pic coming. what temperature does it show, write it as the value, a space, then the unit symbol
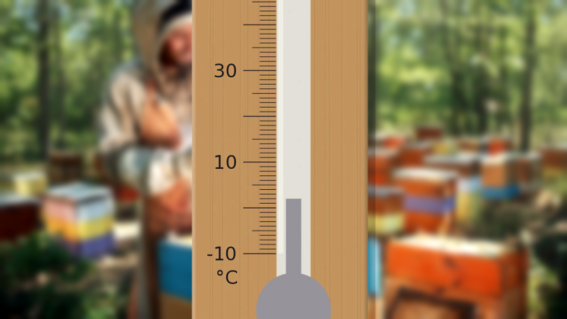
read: 2 °C
